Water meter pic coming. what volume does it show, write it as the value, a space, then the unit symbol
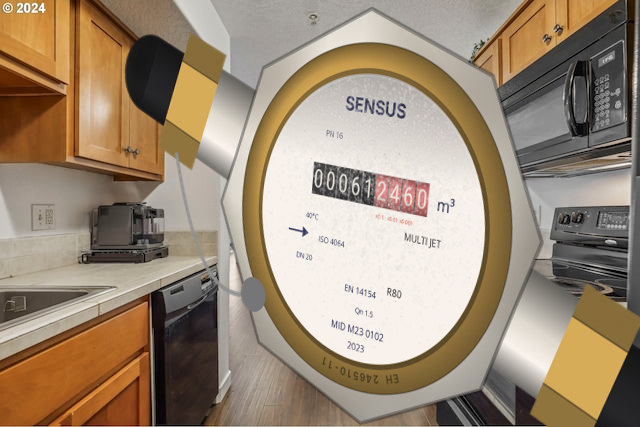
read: 61.2460 m³
